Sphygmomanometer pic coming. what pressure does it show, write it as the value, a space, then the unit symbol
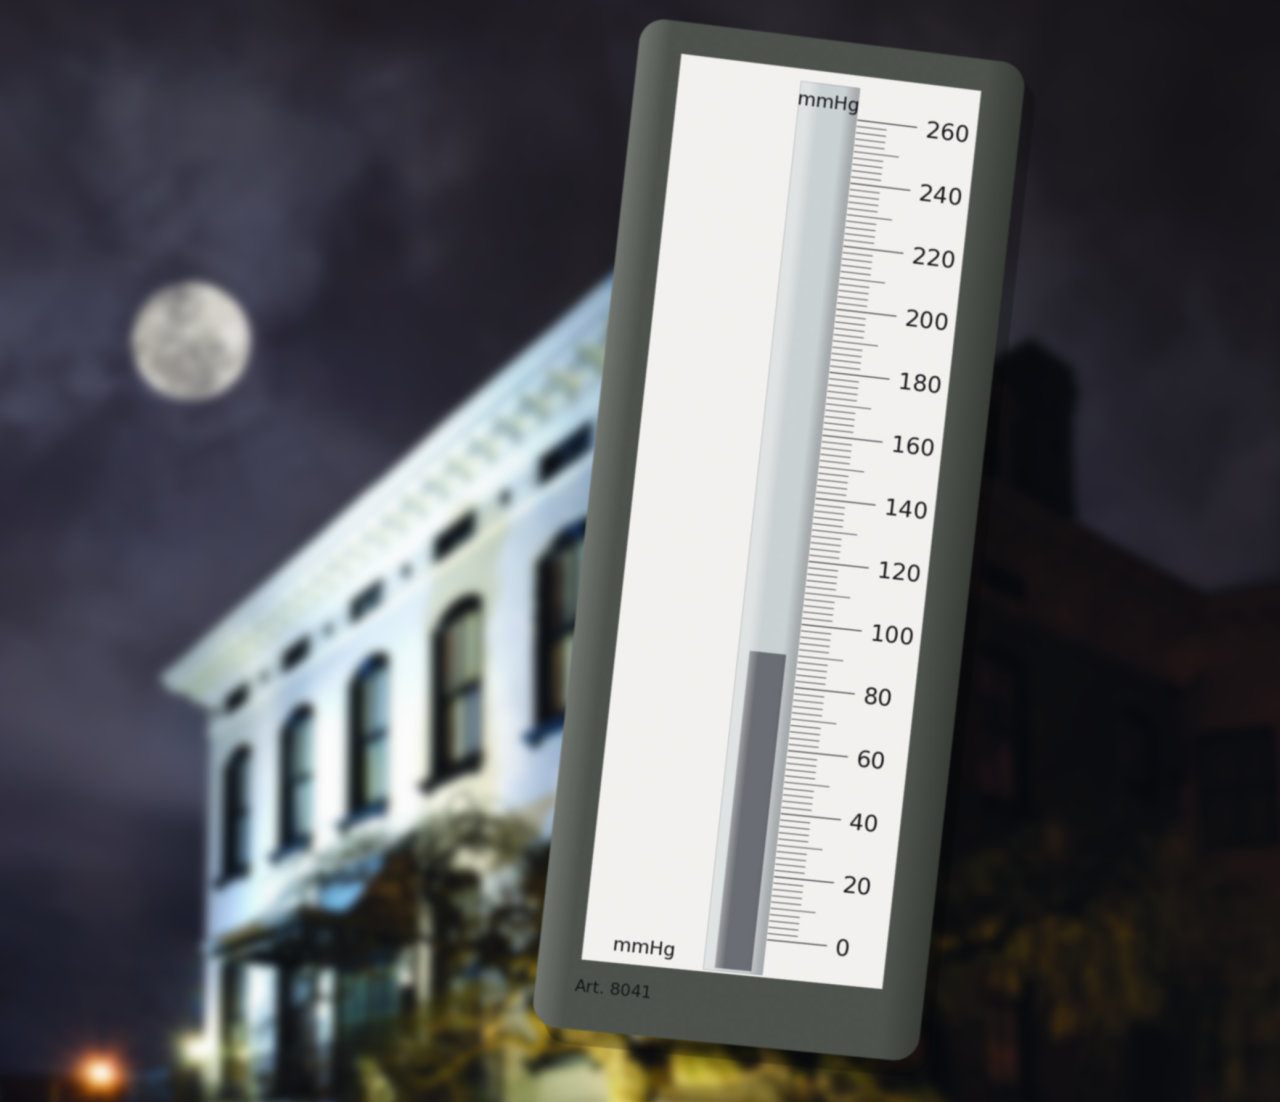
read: 90 mmHg
